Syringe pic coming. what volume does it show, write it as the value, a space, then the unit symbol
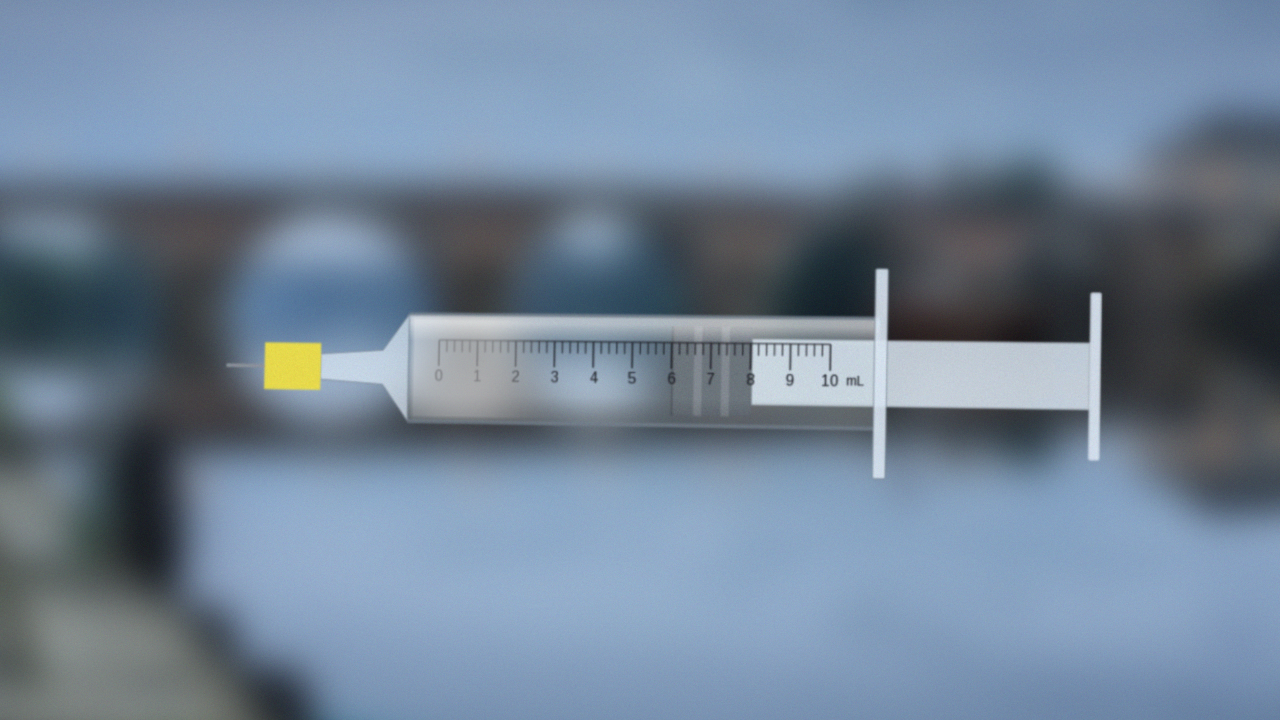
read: 6 mL
